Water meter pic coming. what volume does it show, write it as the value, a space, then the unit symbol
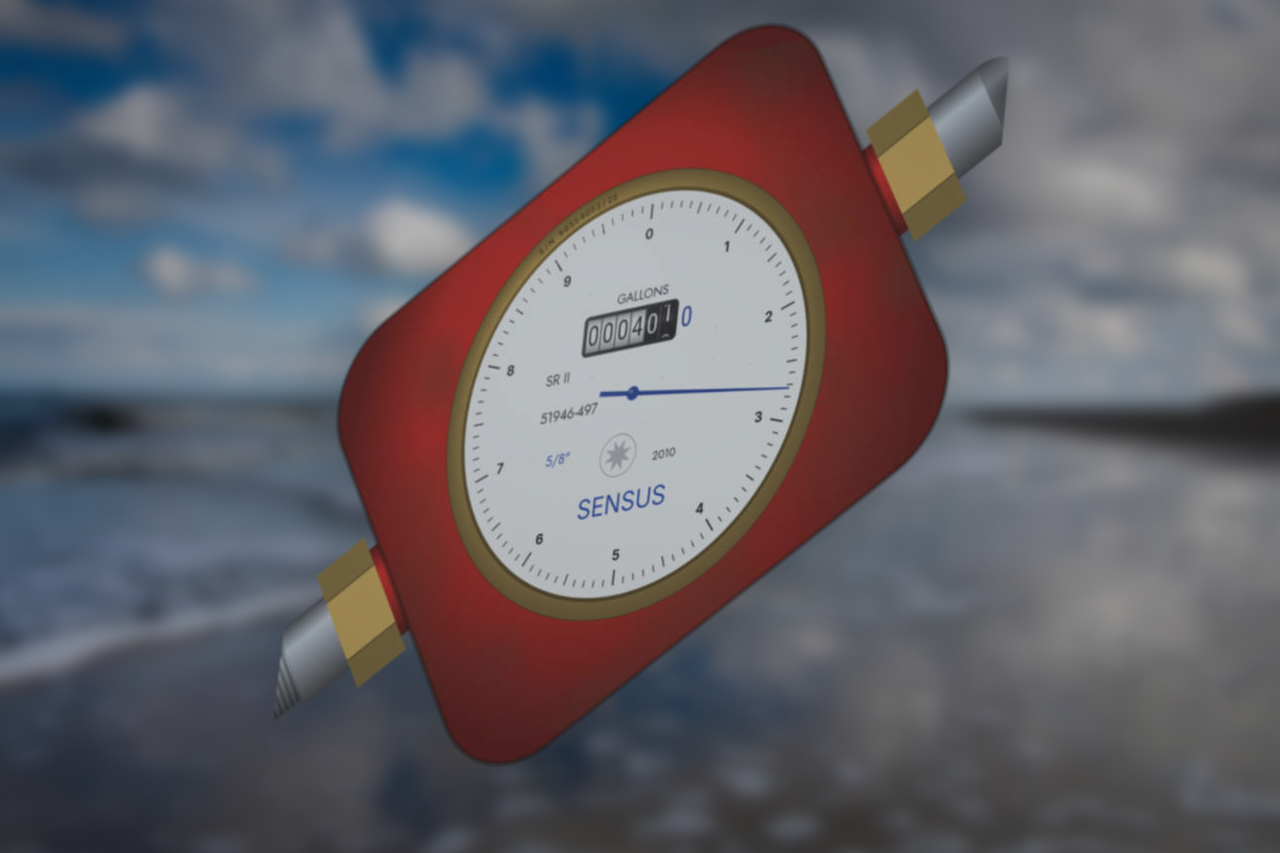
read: 4012.7 gal
